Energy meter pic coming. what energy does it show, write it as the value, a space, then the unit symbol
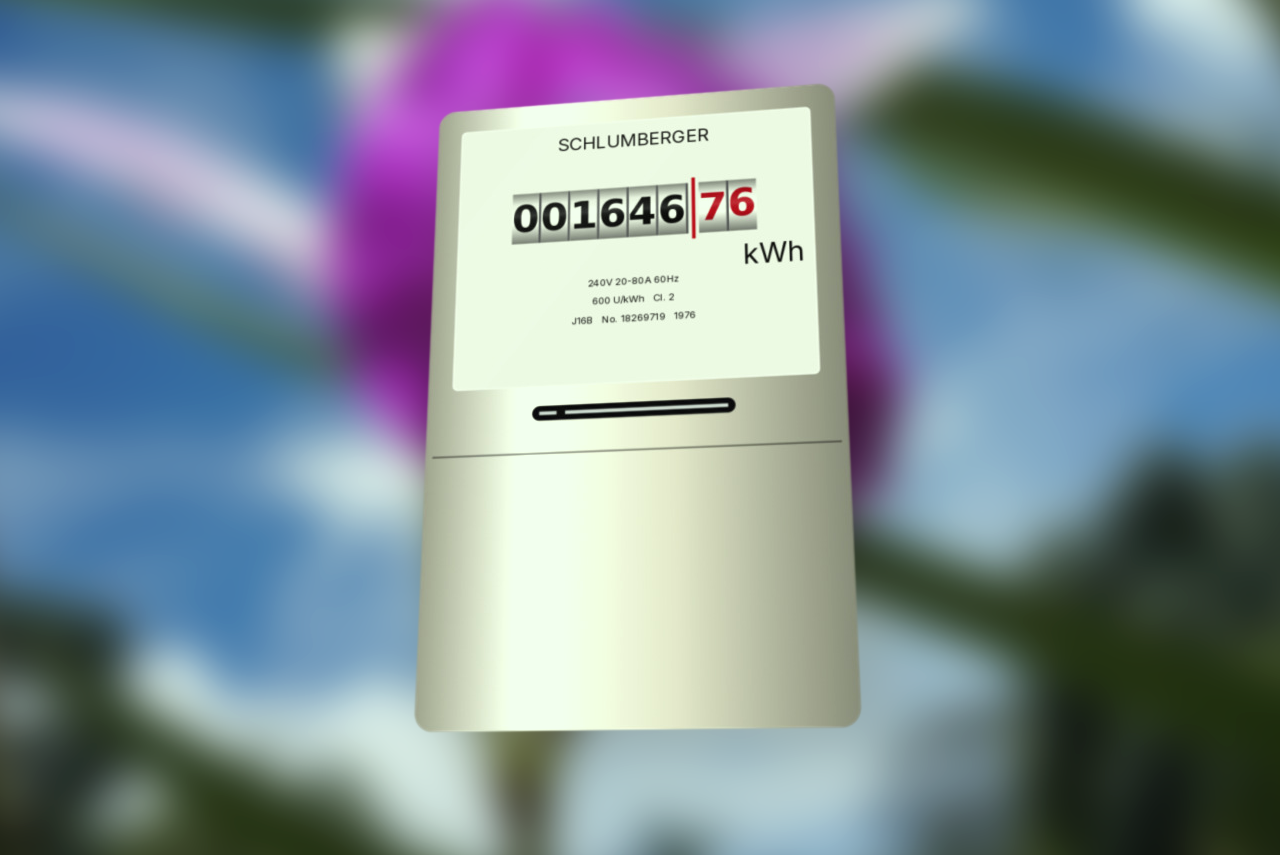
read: 1646.76 kWh
